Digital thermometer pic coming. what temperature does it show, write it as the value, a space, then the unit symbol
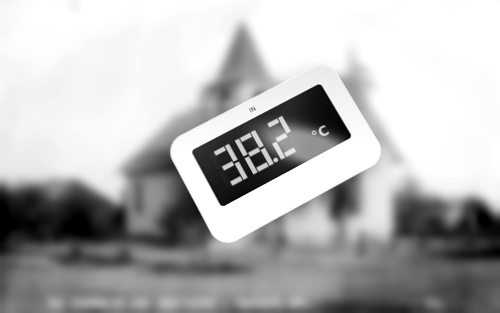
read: 38.2 °C
